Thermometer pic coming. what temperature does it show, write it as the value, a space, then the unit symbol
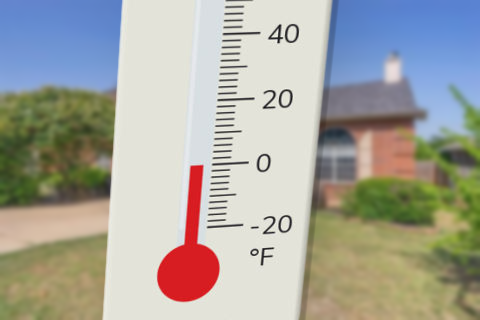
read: 0 °F
